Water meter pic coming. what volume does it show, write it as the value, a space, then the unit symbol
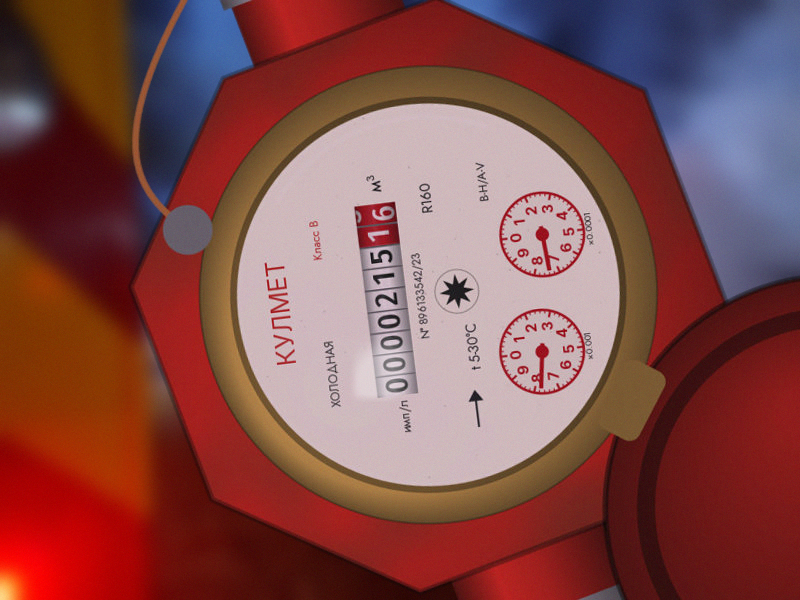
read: 215.1577 m³
